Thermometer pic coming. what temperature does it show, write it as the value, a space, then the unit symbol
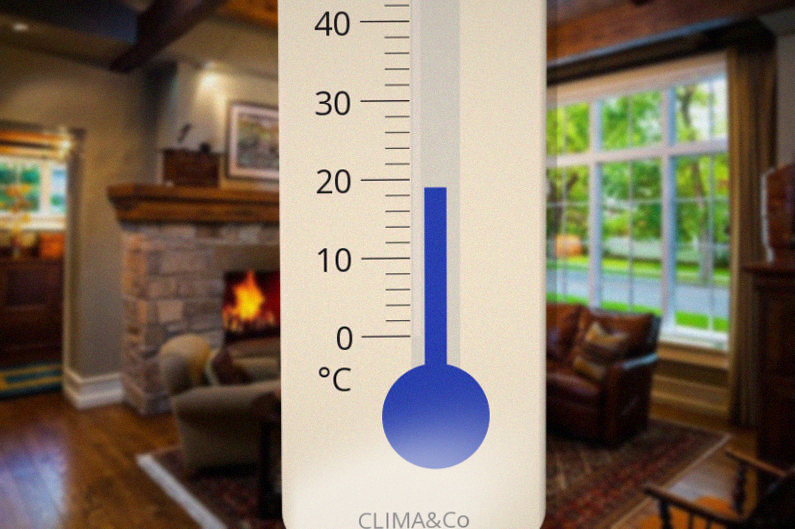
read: 19 °C
